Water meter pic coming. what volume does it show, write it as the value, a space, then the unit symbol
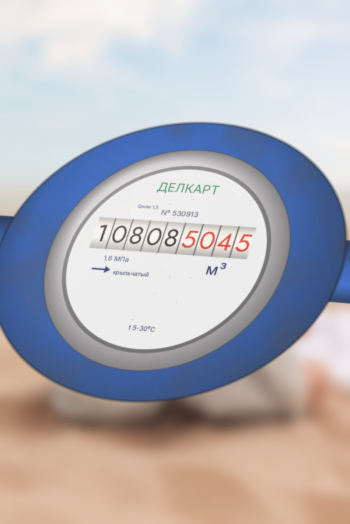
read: 10808.5045 m³
